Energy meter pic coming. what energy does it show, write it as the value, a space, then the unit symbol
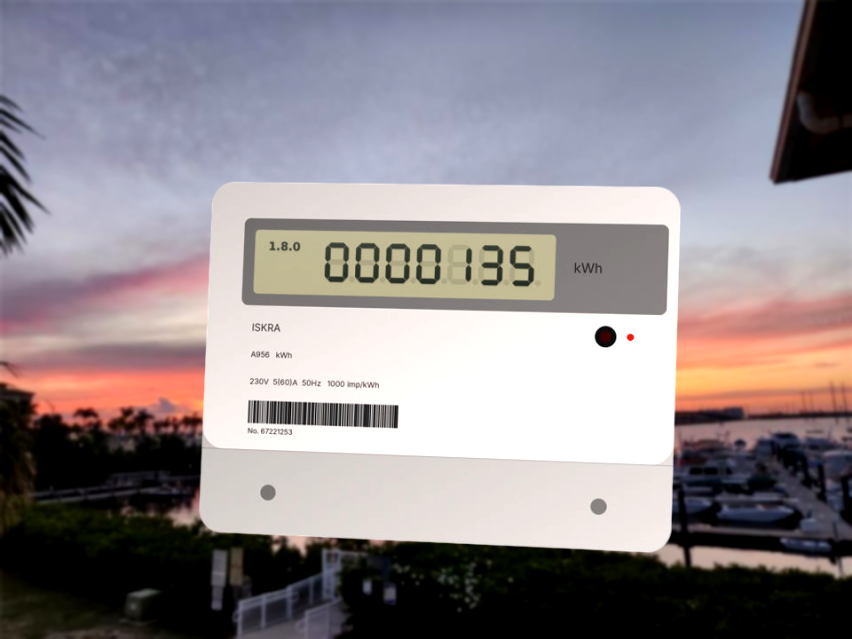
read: 135 kWh
